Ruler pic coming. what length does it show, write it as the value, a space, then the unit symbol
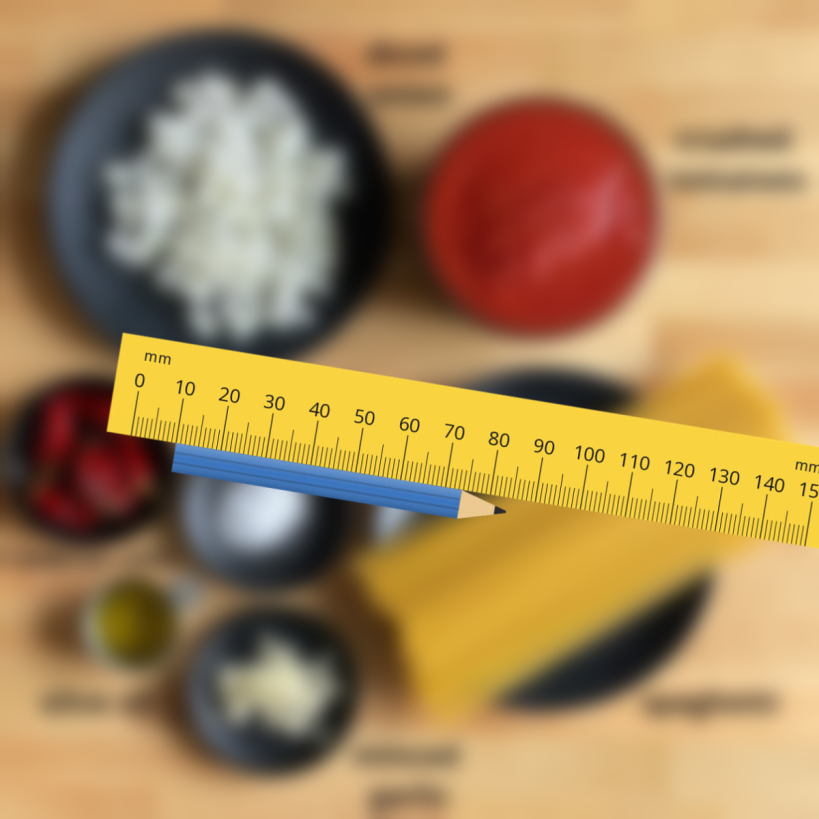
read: 74 mm
